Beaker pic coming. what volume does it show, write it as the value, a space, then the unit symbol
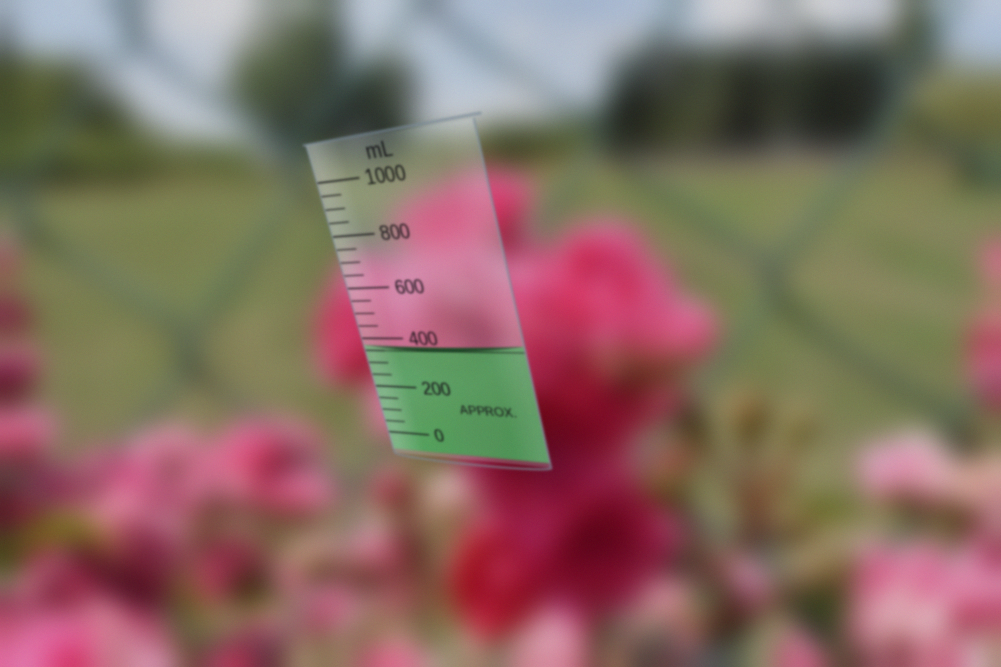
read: 350 mL
